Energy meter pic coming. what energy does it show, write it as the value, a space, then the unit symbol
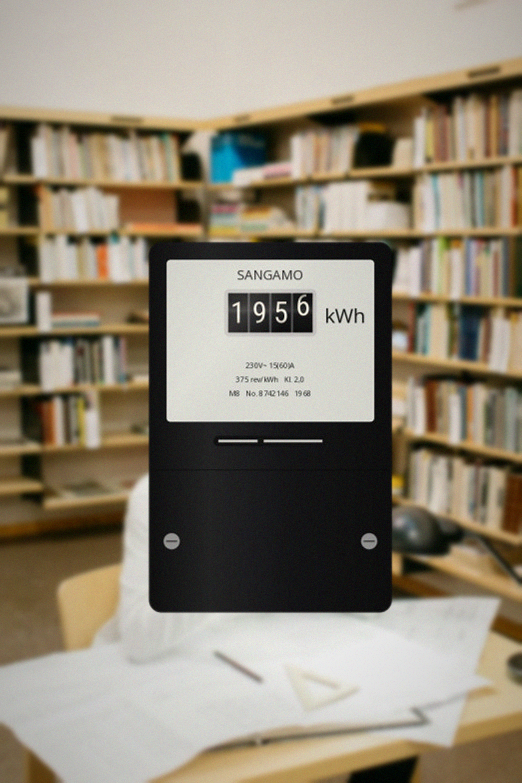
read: 1956 kWh
